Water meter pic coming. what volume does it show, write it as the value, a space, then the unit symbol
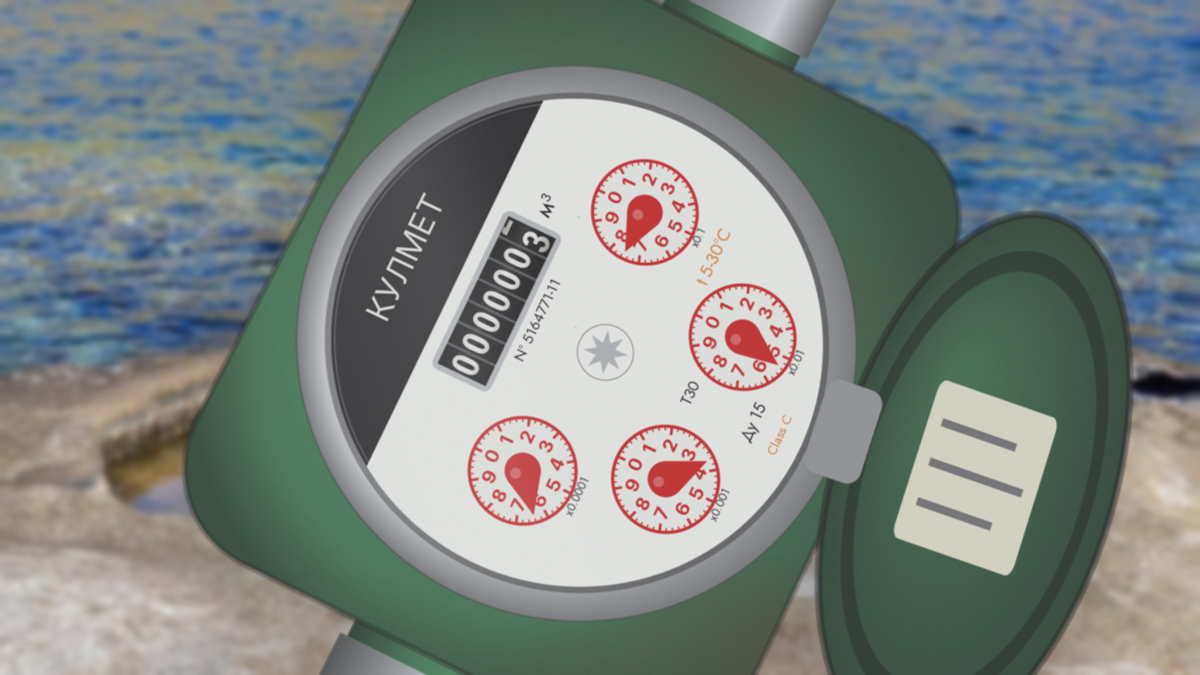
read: 2.7536 m³
